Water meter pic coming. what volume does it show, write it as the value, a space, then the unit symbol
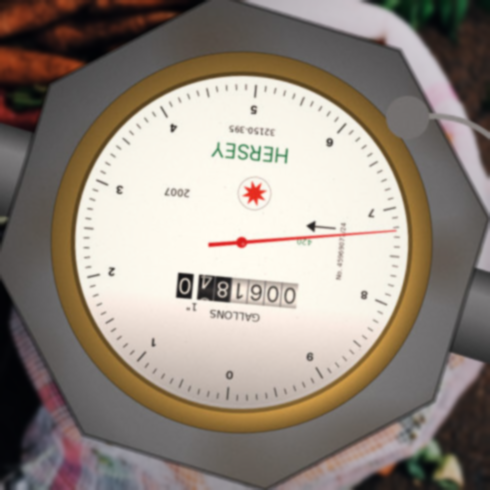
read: 61837.2 gal
